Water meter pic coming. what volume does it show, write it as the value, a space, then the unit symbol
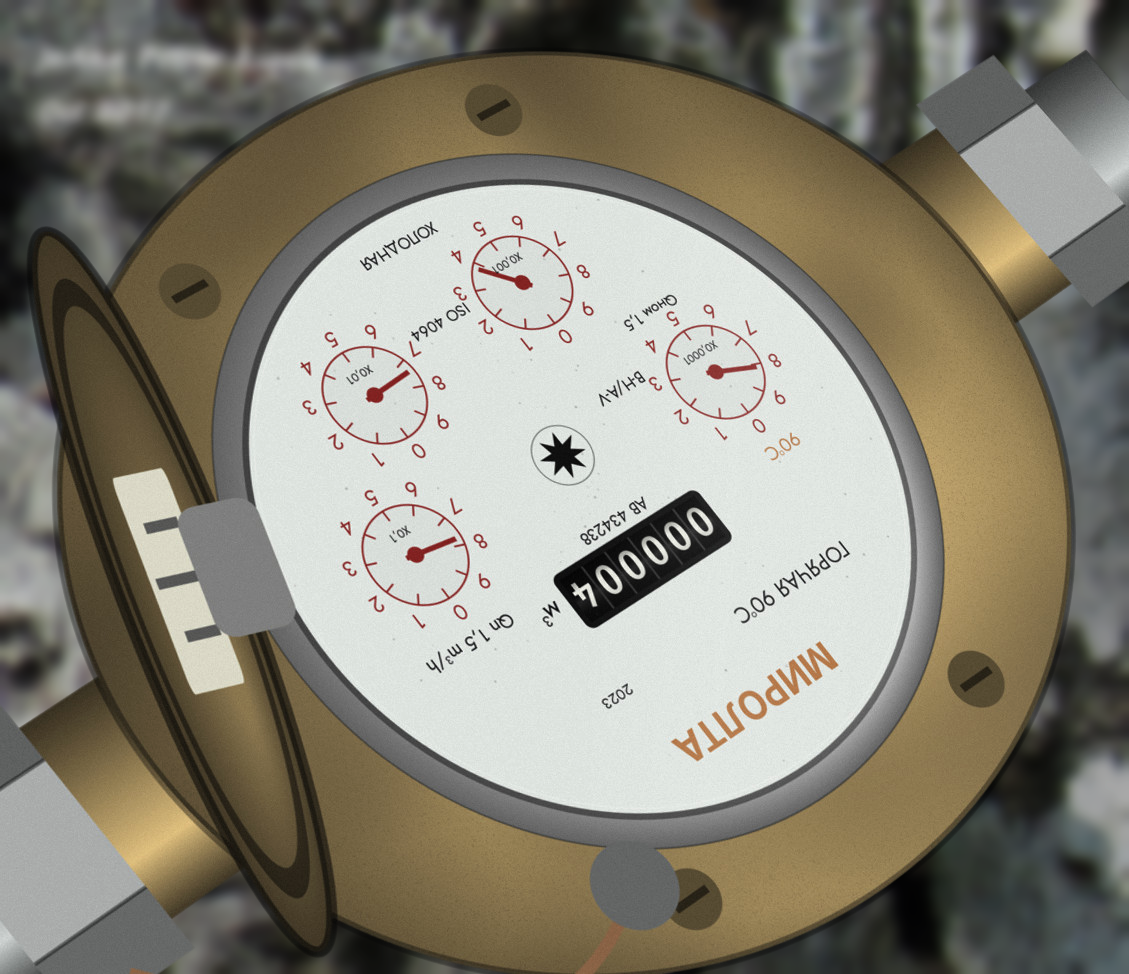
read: 4.7738 m³
